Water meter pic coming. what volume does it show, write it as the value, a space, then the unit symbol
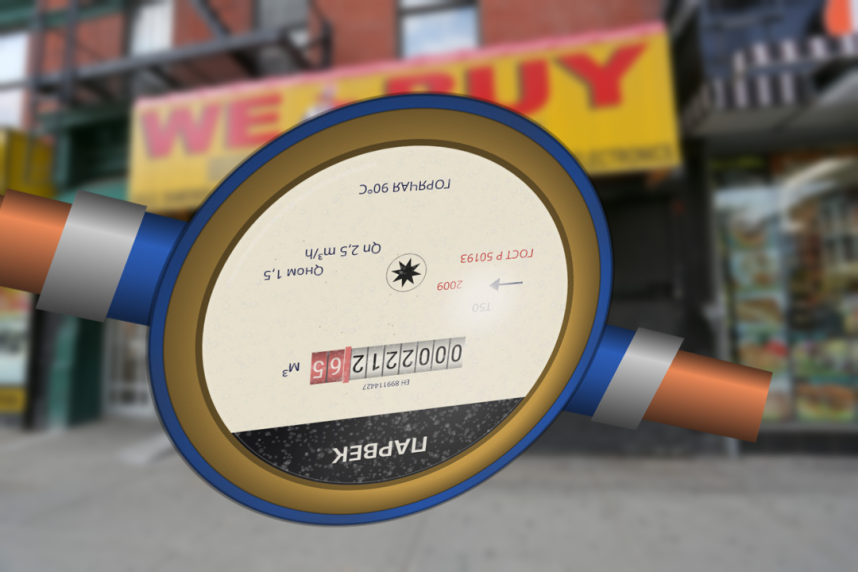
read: 2212.65 m³
